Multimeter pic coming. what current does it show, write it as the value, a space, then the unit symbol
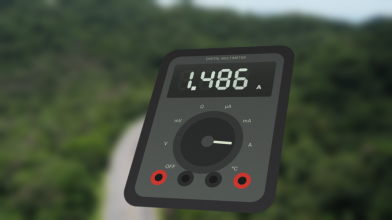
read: 1.486 A
